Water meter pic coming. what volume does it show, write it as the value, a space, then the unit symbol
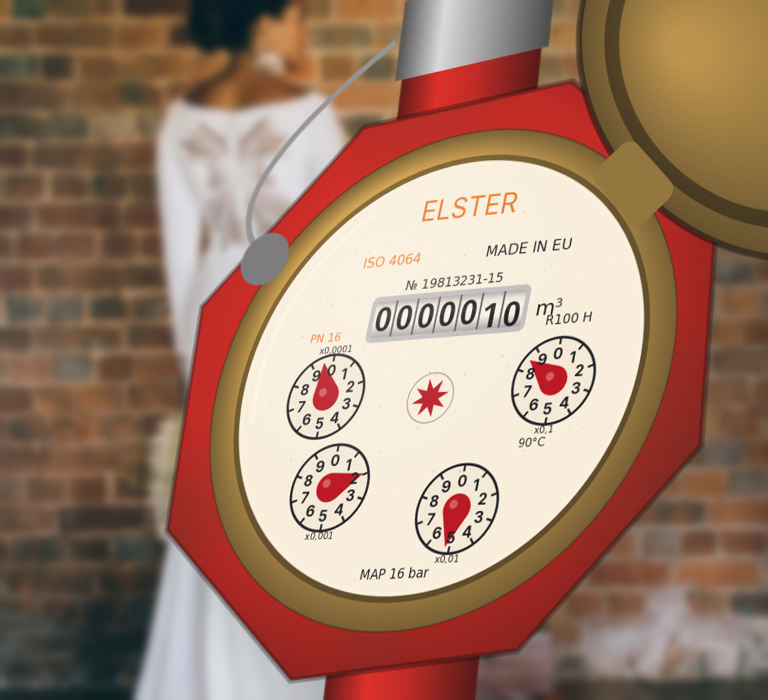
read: 9.8519 m³
